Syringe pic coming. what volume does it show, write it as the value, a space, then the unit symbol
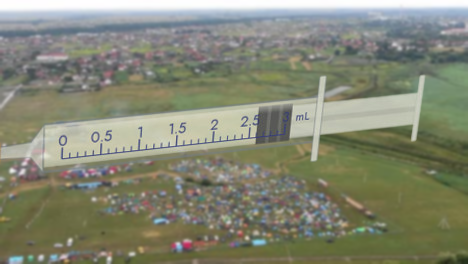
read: 2.6 mL
